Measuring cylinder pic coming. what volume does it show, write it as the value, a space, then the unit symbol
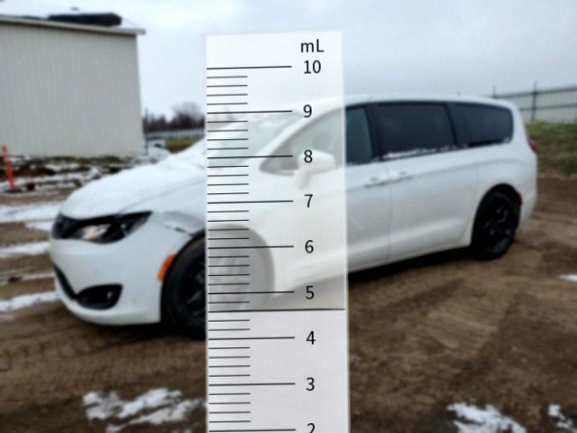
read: 4.6 mL
